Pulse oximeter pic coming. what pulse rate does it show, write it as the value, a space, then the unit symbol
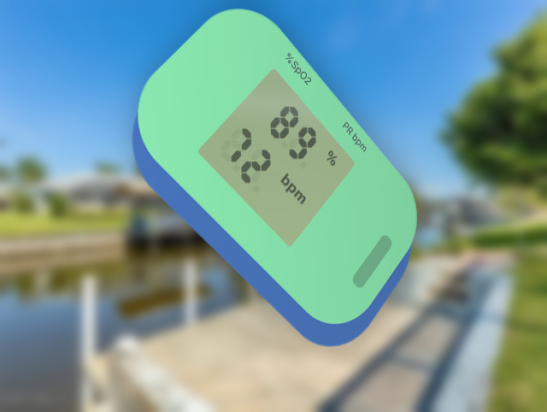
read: 72 bpm
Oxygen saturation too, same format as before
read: 89 %
